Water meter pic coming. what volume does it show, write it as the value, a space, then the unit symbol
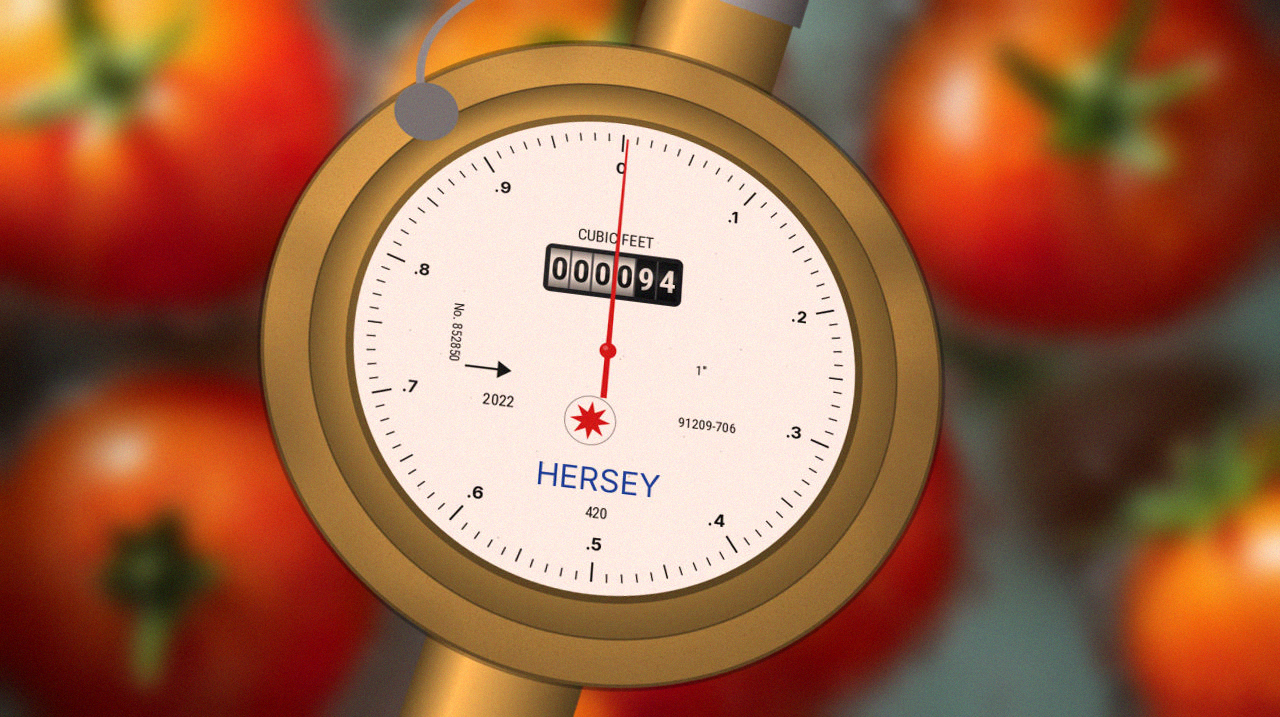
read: 94.00 ft³
